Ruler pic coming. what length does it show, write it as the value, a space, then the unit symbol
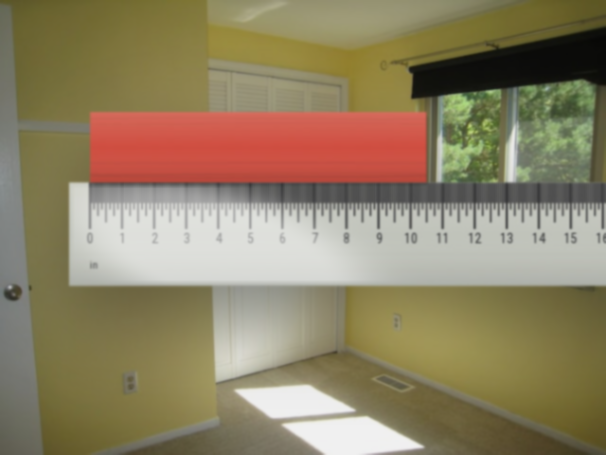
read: 10.5 in
